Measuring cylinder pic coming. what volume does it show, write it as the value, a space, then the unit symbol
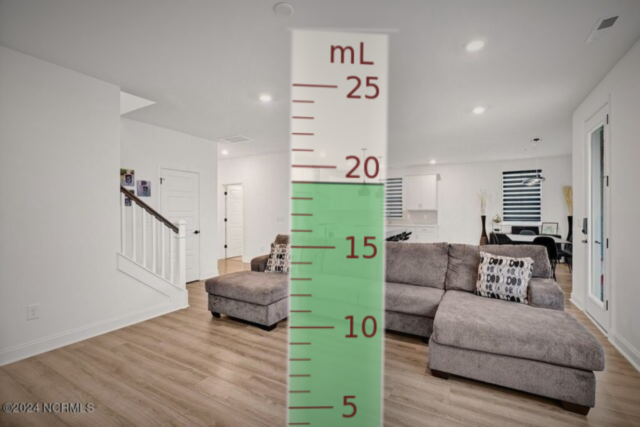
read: 19 mL
